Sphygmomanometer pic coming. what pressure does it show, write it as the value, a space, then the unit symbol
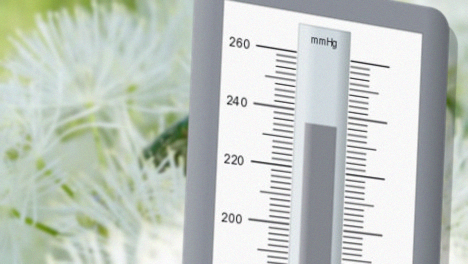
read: 236 mmHg
